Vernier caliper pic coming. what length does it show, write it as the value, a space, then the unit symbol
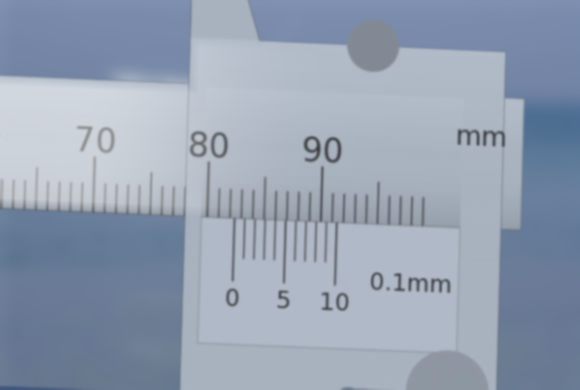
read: 82.4 mm
